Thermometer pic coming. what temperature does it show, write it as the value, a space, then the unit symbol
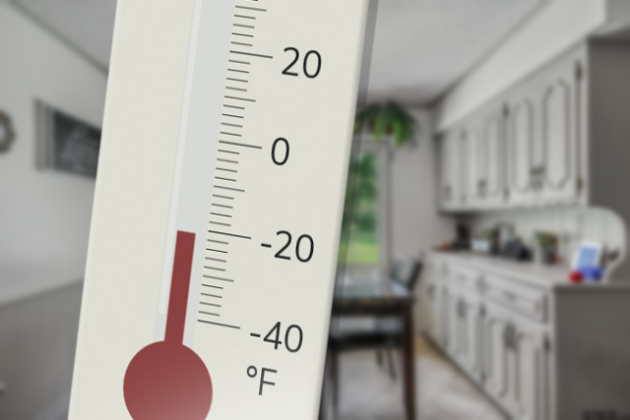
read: -21 °F
